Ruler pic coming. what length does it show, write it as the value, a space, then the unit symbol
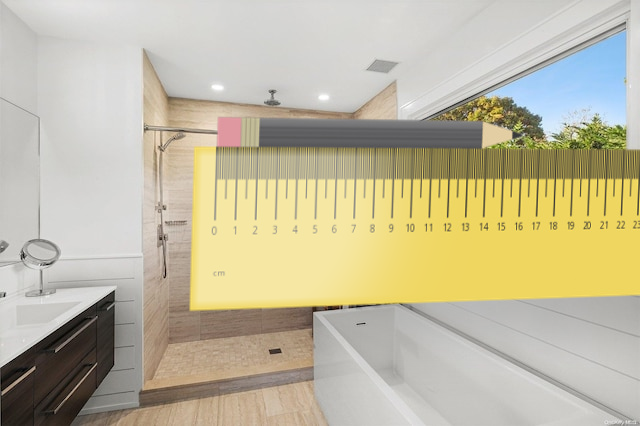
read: 16 cm
